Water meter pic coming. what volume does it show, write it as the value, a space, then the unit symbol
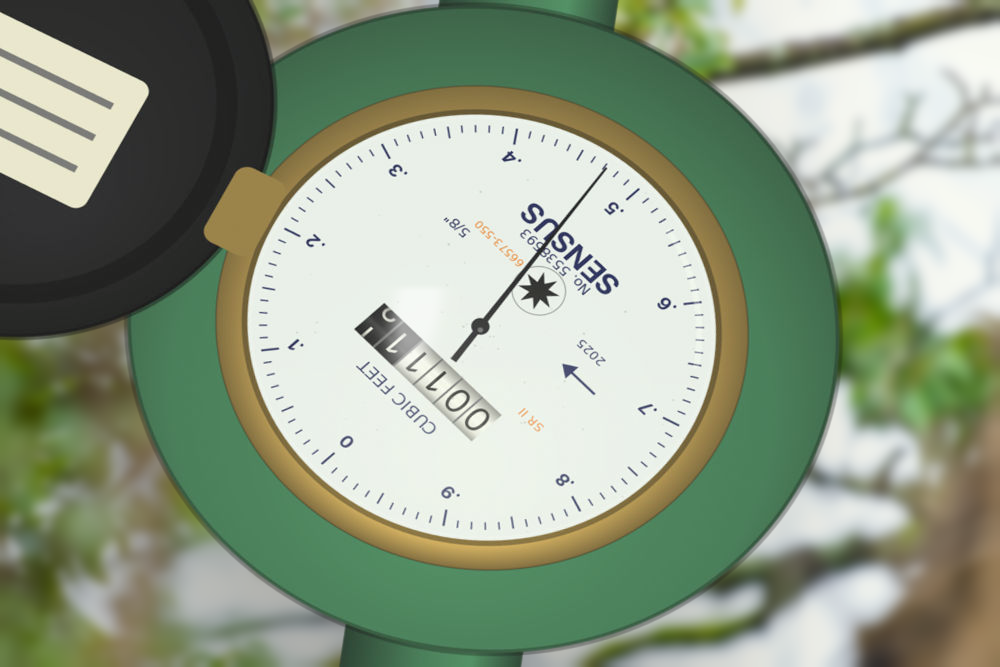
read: 1111.47 ft³
